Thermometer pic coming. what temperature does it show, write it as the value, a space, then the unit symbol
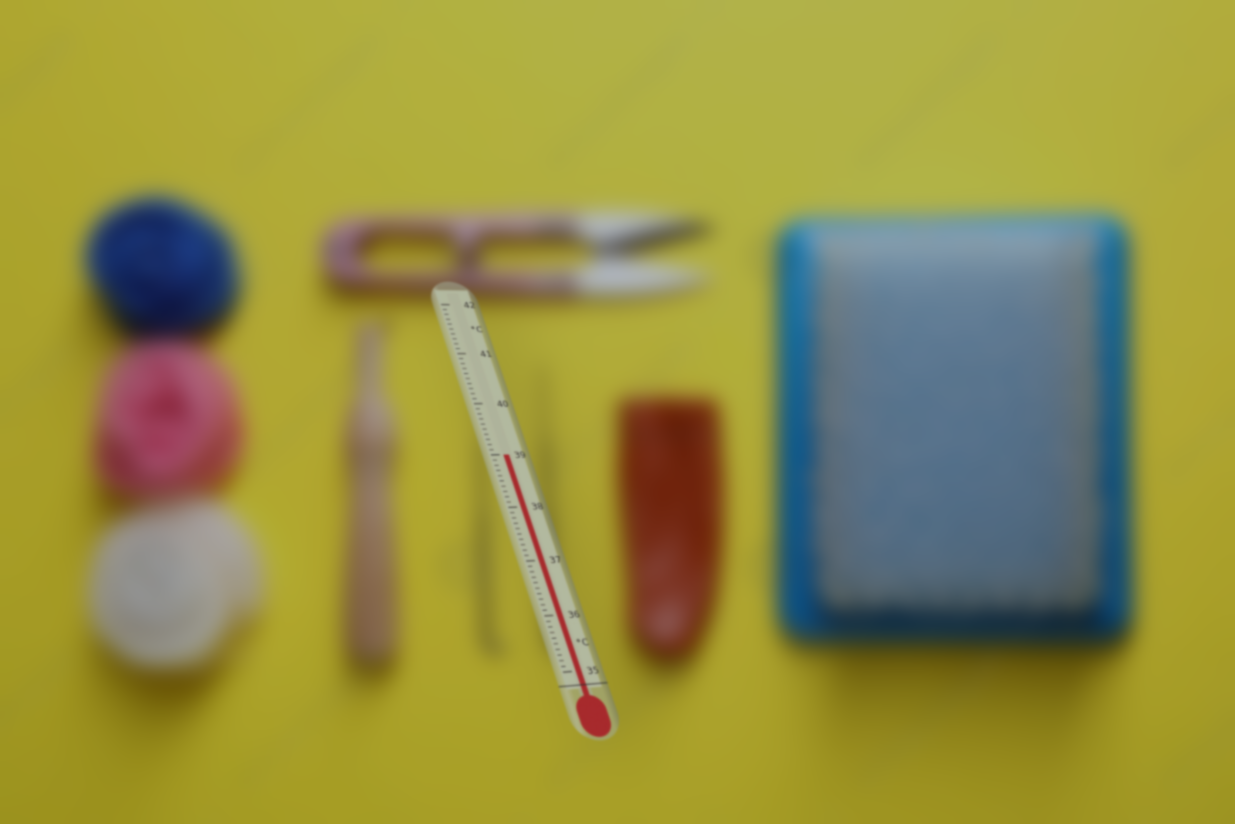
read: 39 °C
